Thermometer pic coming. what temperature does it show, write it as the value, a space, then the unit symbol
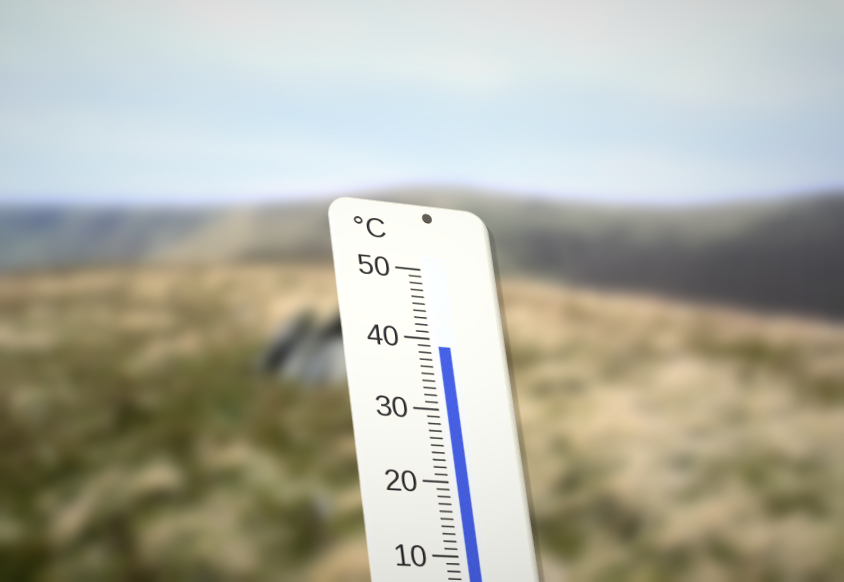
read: 39 °C
